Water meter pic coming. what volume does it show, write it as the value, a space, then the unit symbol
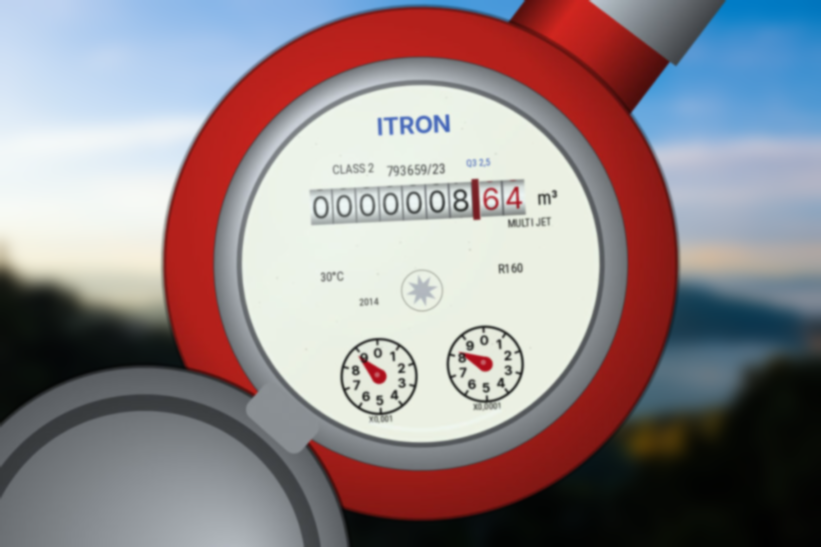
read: 8.6488 m³
